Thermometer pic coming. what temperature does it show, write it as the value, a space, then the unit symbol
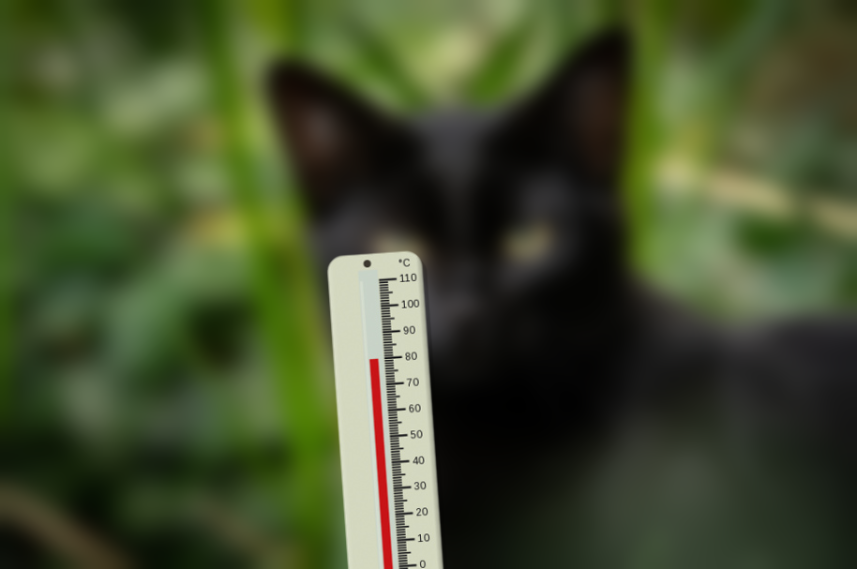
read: 80 °C
